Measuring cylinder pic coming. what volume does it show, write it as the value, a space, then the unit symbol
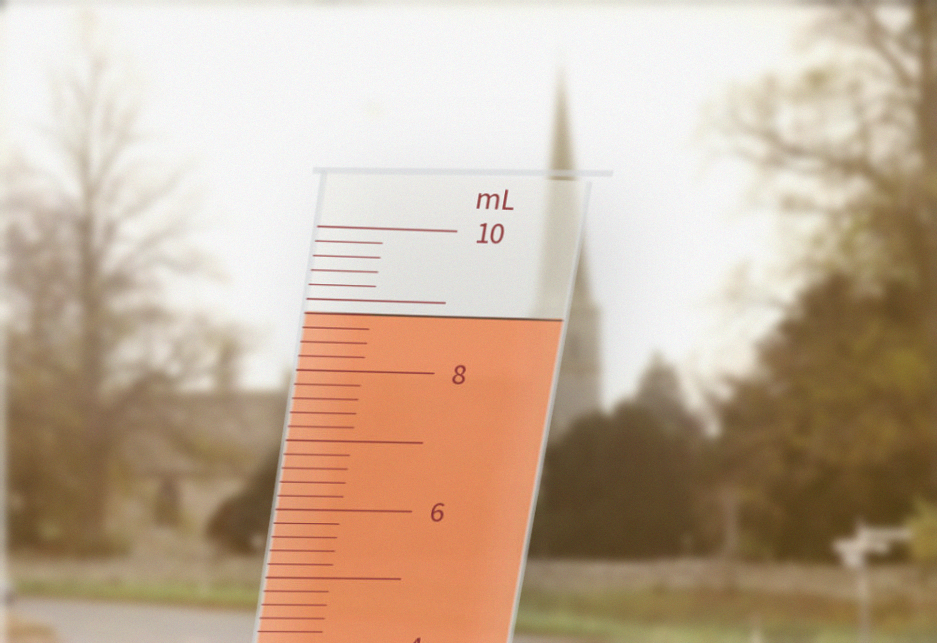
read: 8.8 mL
